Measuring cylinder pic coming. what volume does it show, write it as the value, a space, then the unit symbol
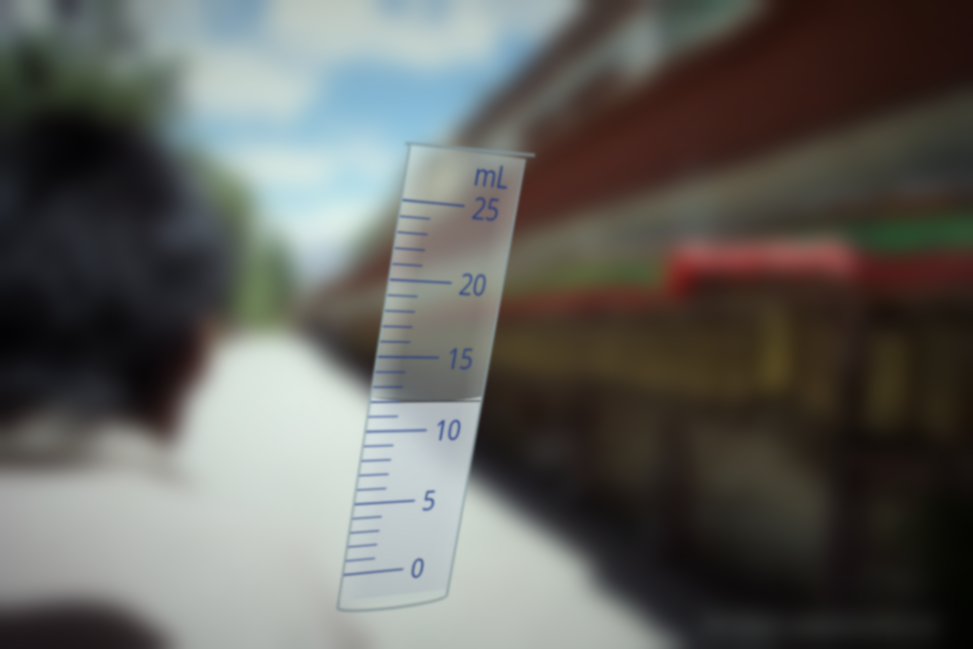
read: 12 mL
